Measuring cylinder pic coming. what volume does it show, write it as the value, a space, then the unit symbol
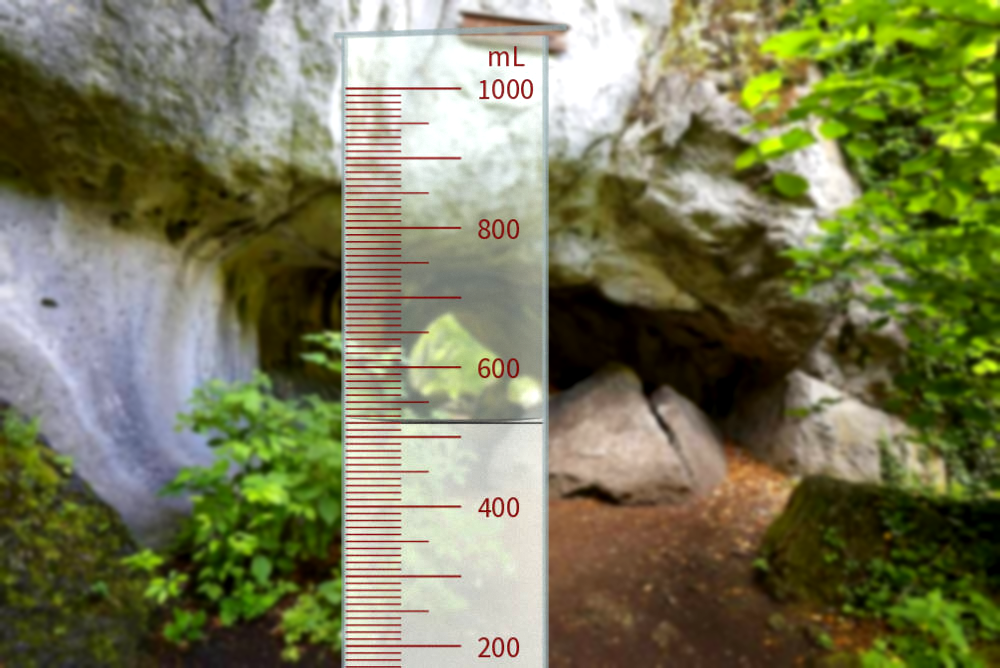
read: 520 mL
